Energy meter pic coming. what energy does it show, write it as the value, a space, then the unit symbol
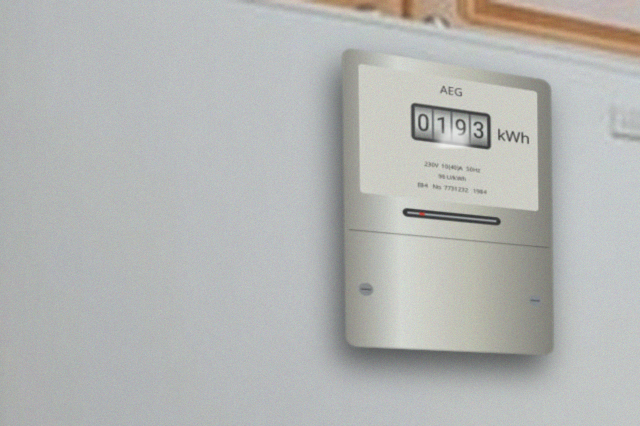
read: 193 kWh
